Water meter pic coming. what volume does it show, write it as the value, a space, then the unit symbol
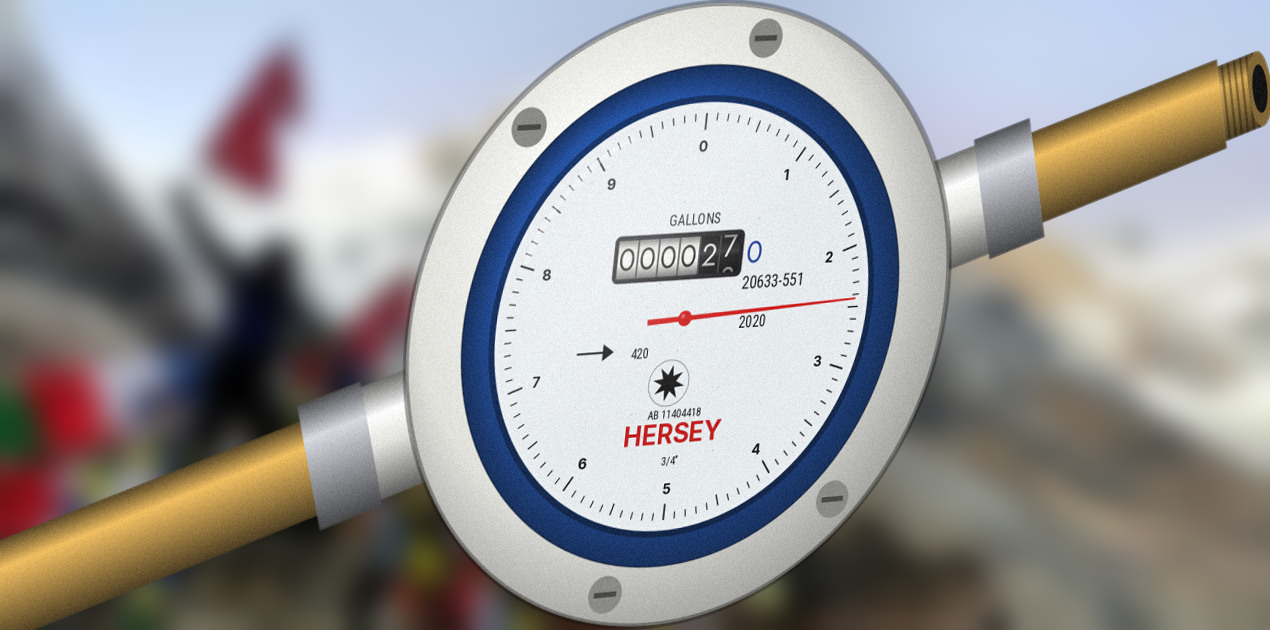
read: 272.4 gal
